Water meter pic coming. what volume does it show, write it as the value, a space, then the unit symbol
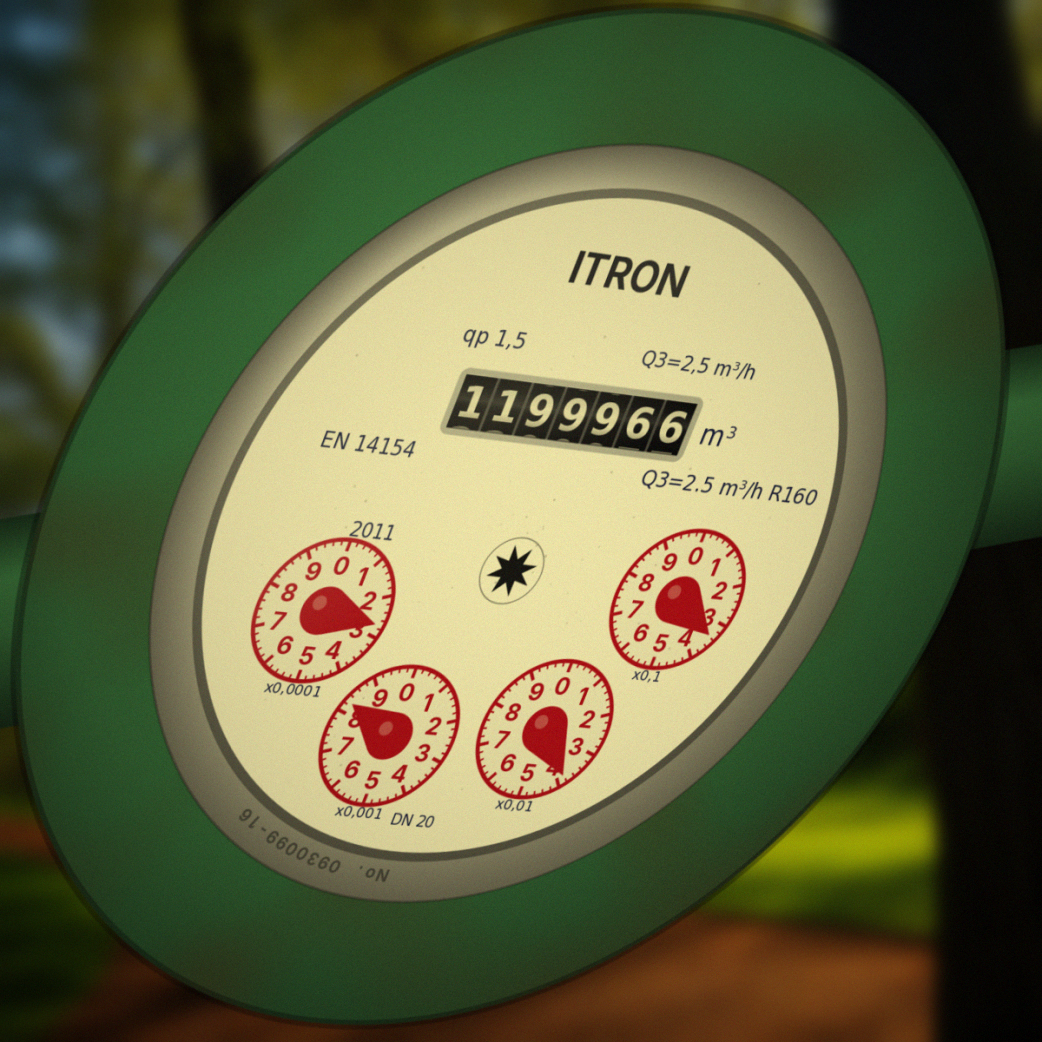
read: 1199966.3382 m³
